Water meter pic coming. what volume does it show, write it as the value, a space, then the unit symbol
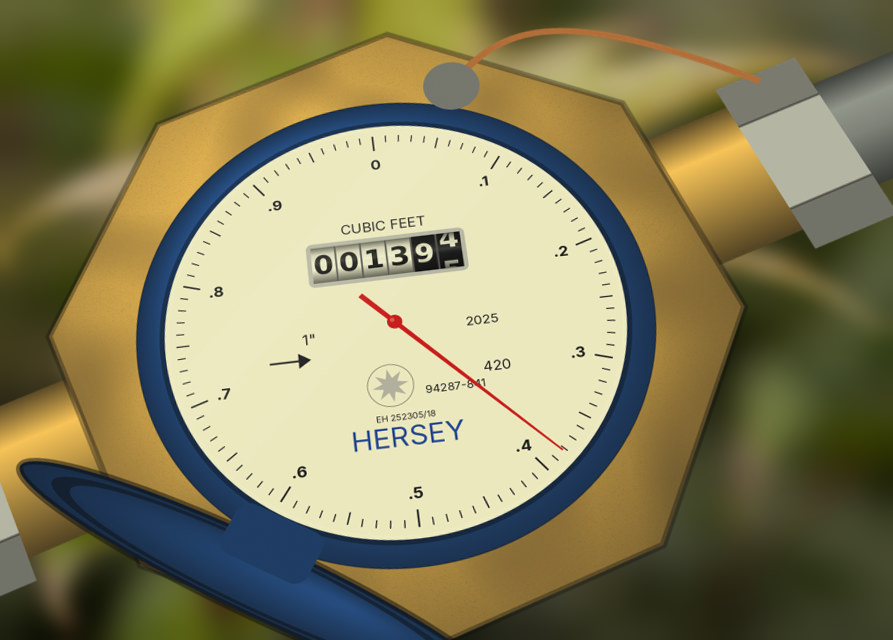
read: 1394.38 ft³
